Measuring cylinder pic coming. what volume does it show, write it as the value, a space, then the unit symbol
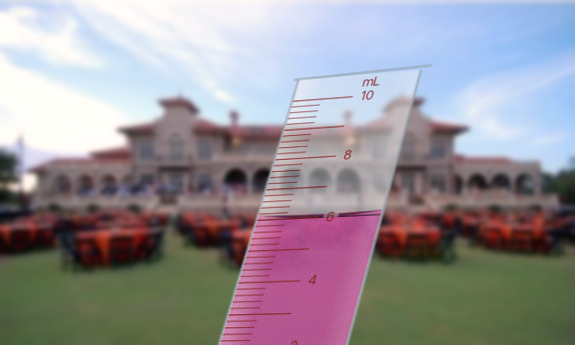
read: 6 mL
